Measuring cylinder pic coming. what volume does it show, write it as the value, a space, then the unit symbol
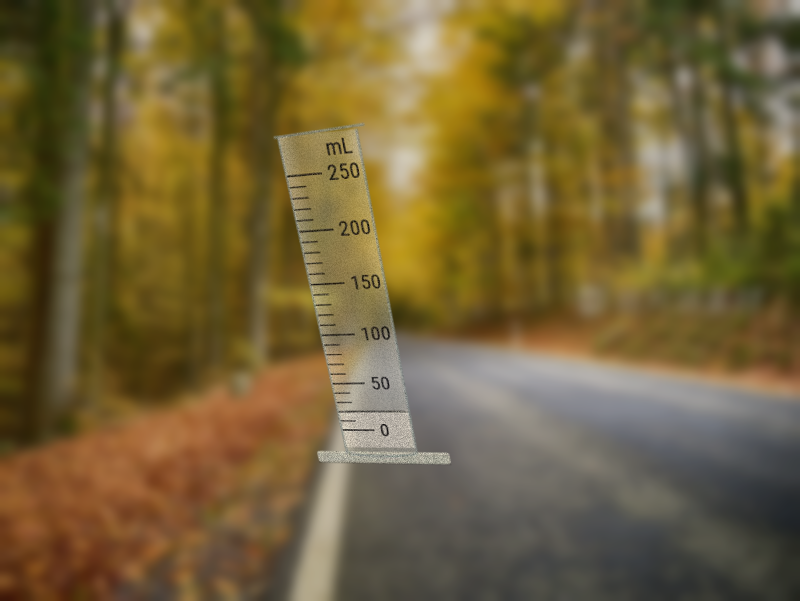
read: 20 mL
